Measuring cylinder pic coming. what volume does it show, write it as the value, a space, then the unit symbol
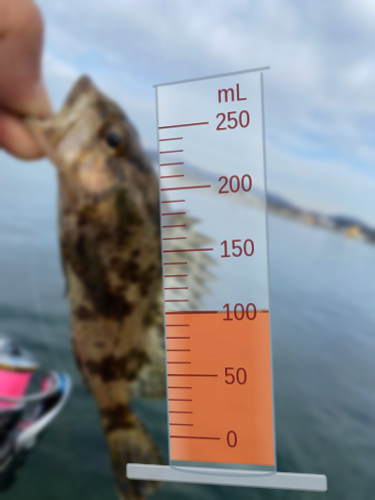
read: 100 mL
